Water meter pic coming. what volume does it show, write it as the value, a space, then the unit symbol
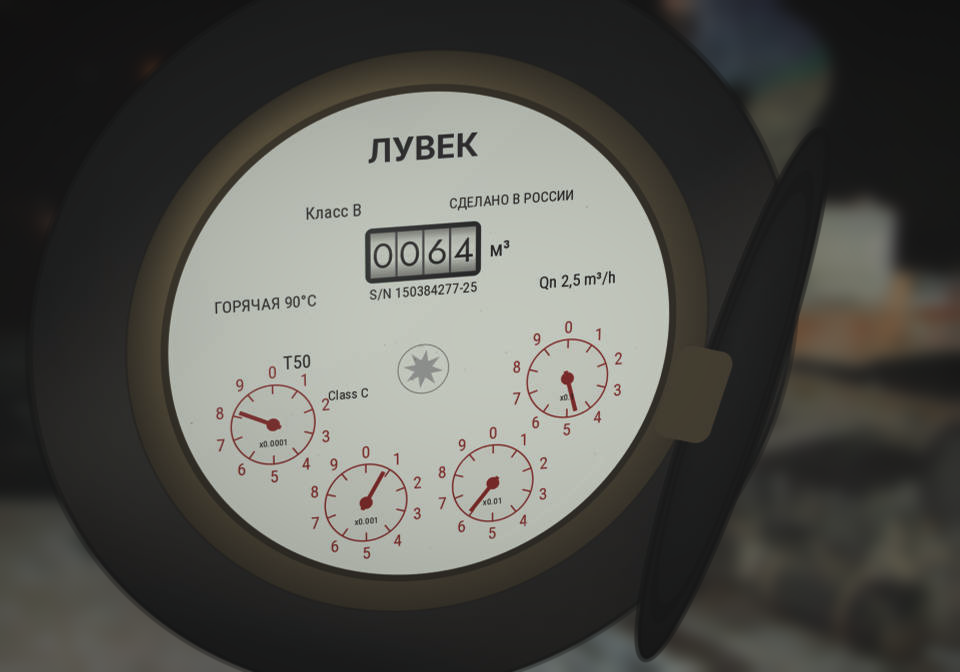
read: 64.4608 m³
